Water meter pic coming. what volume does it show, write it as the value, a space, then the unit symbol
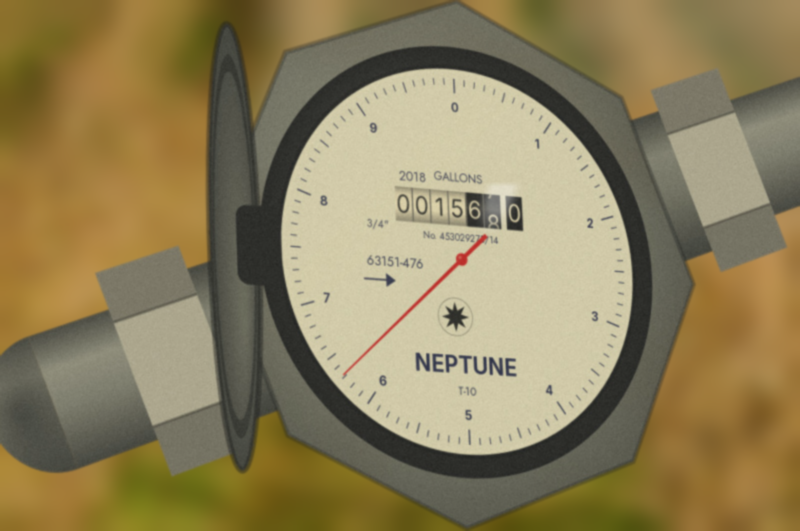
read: 15676.3 gal
